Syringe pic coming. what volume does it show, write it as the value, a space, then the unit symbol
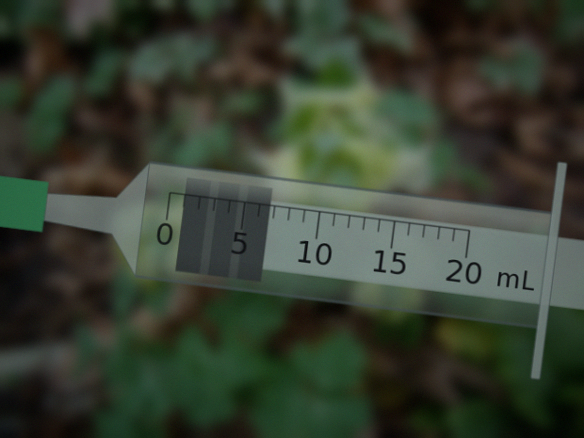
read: 1 mL
